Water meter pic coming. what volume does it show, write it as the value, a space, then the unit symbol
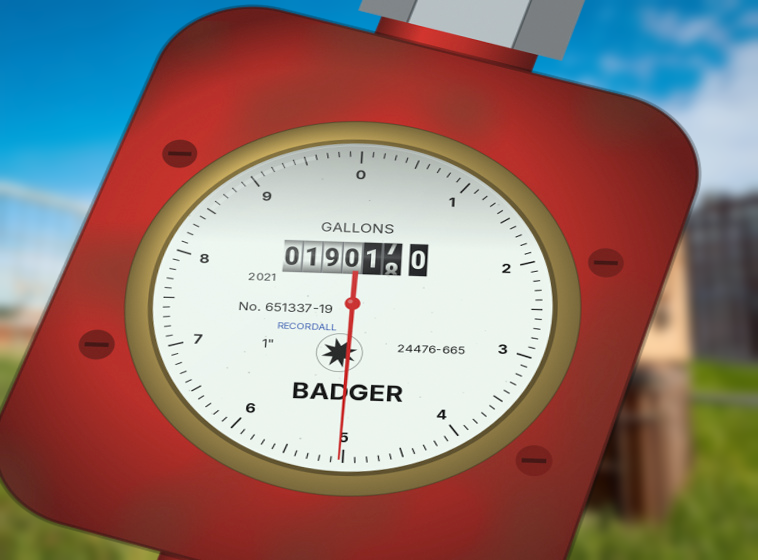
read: 190175.0 gal
